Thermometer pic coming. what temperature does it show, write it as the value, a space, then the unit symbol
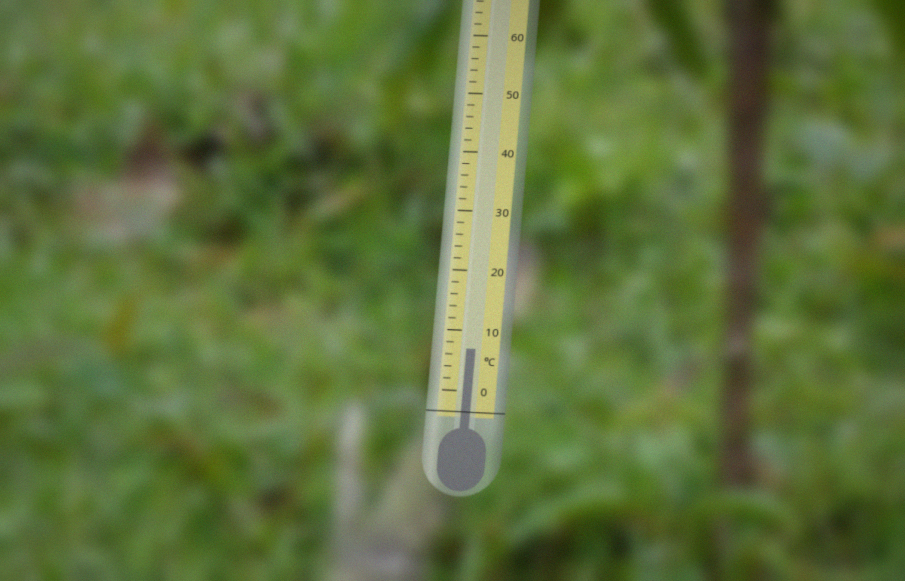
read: 7 °C
